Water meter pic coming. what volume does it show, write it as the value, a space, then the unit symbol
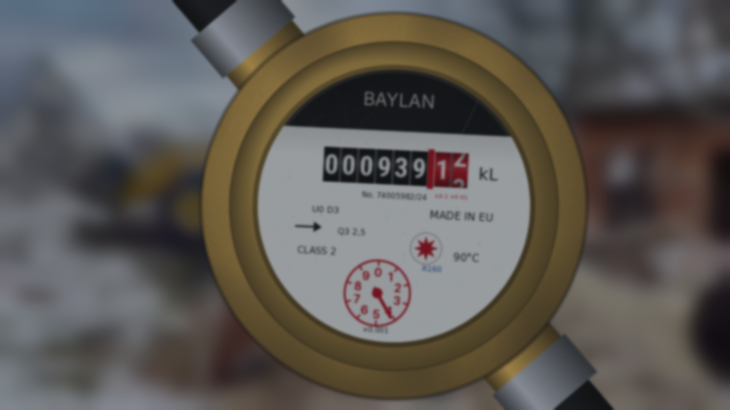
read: 939.124 kL
